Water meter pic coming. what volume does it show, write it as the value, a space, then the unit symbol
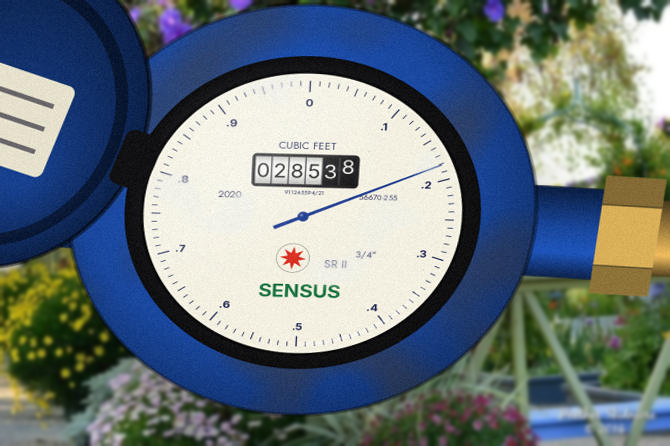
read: 28538.18 ft³
